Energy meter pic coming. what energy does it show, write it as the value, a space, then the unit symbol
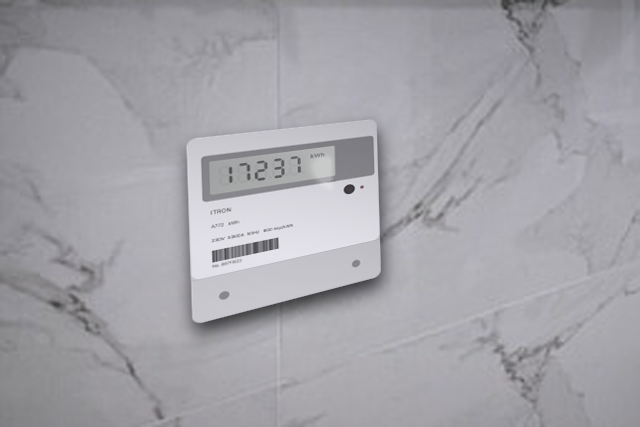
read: 17237 kWh
